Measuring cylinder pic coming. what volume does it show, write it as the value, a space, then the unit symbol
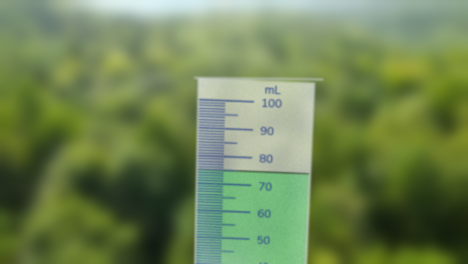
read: 75 mL
